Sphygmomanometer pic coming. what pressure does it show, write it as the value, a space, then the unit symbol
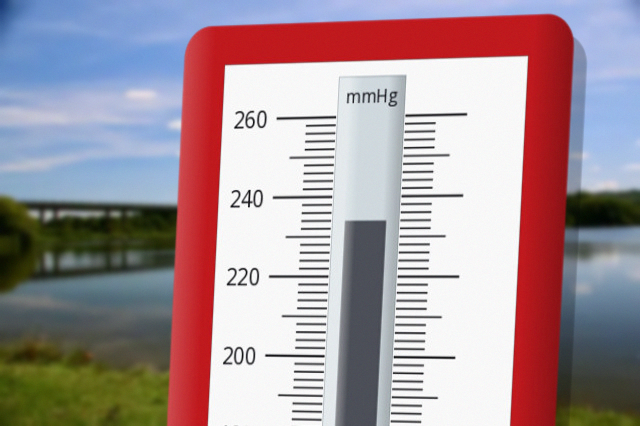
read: 234 mmHg
